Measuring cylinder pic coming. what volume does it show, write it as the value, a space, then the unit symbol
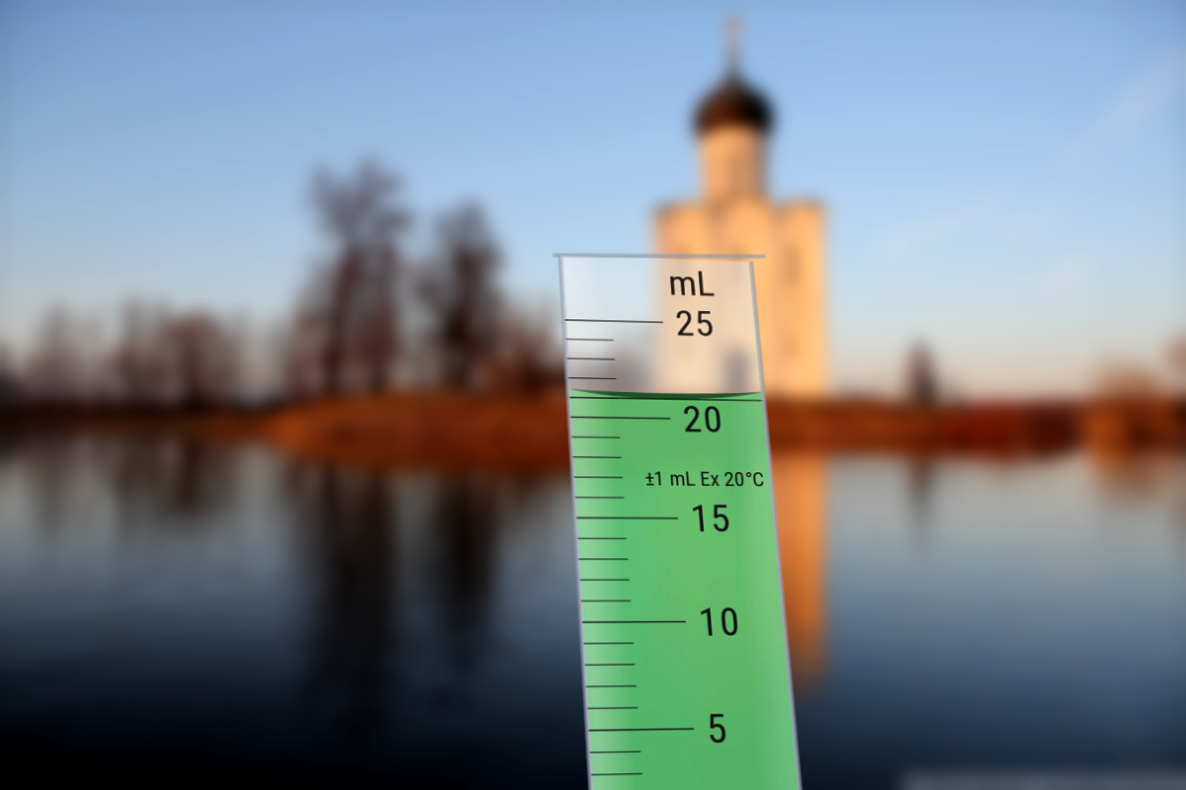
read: 21 mL
